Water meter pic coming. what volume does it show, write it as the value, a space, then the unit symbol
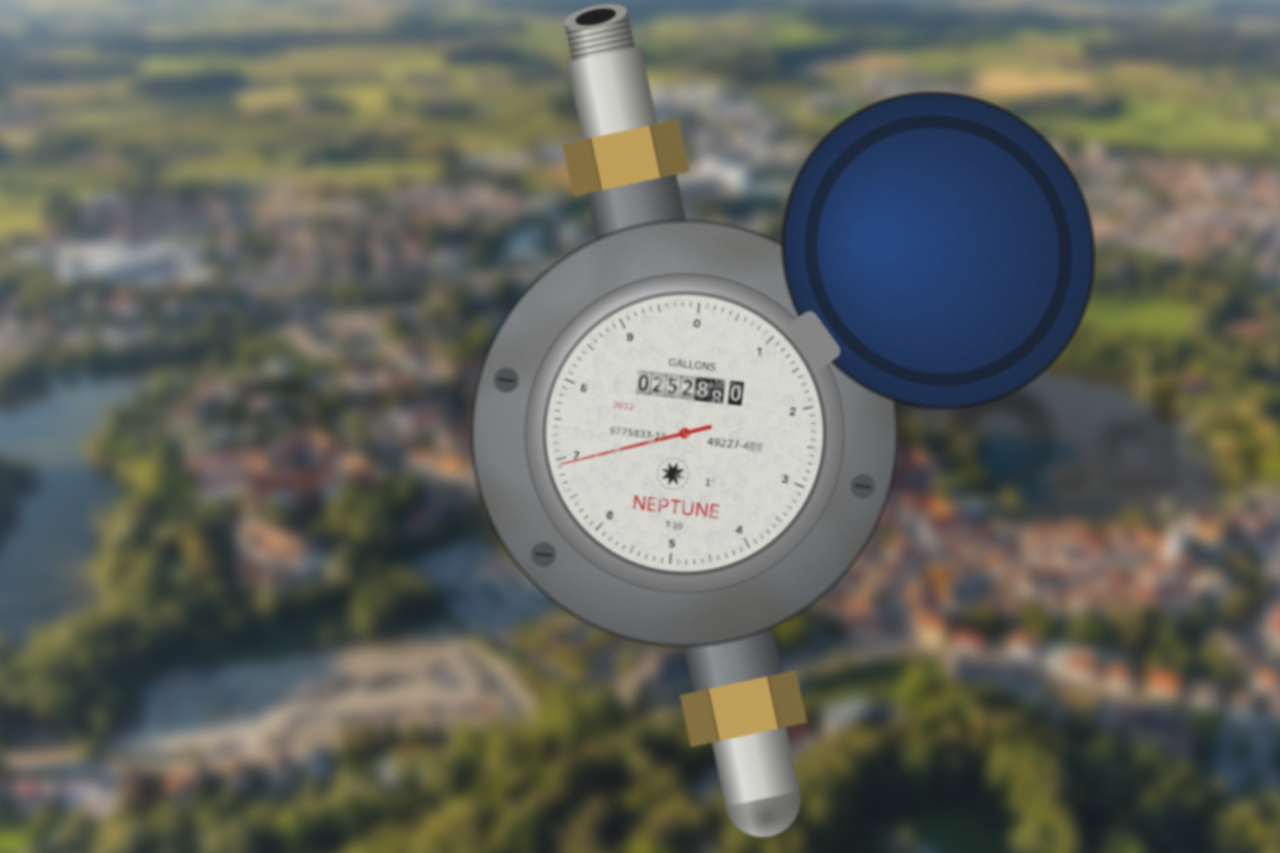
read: 252876.9 gal
